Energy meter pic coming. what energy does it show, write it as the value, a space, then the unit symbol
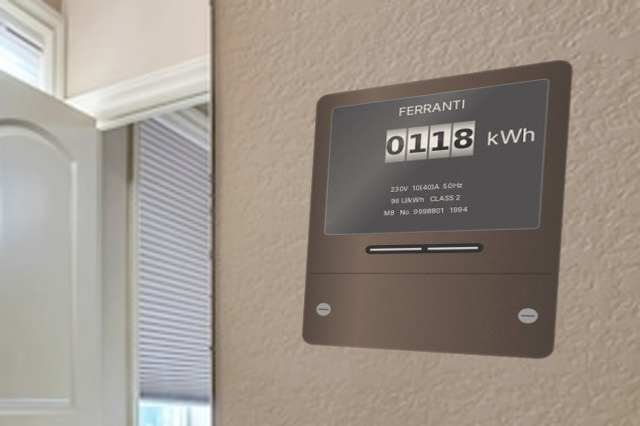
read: 118 kWh
